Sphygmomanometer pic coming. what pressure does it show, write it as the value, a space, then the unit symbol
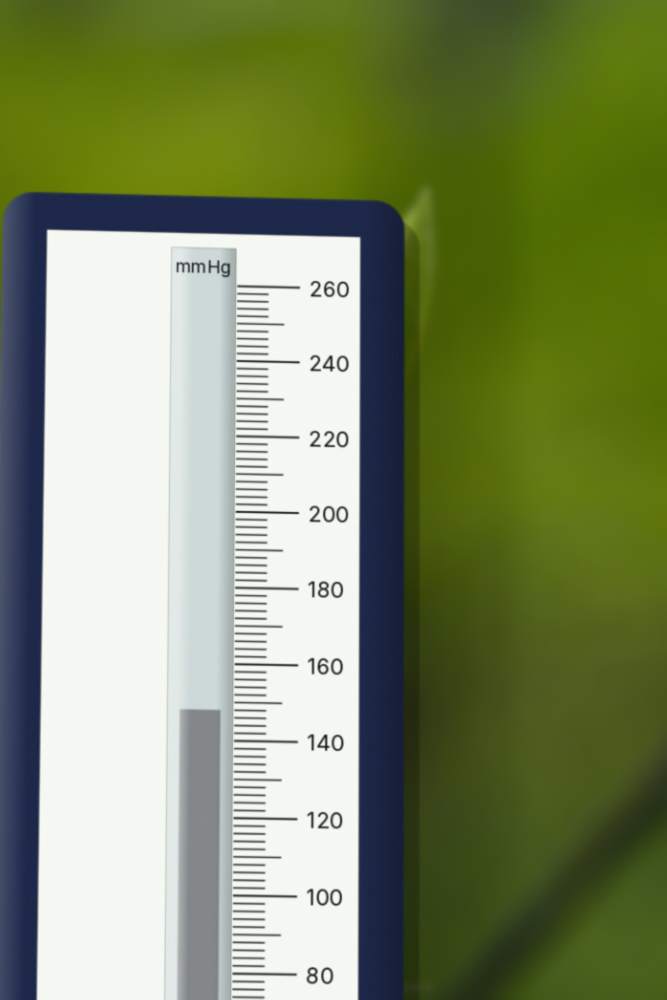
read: 148 mmHg
